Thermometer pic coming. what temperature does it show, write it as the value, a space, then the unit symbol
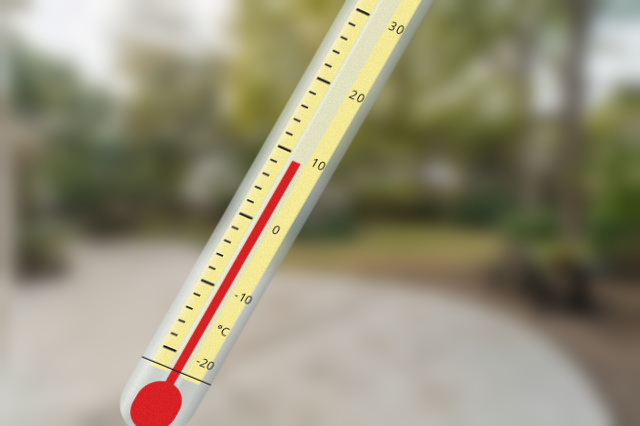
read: 9 °C
